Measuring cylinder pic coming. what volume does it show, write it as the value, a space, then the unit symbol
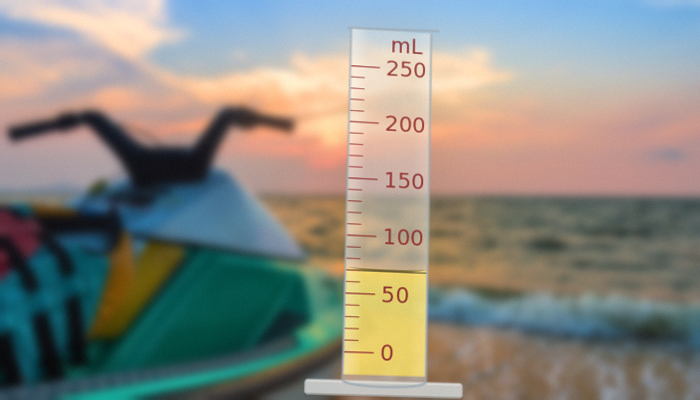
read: 70 mL
